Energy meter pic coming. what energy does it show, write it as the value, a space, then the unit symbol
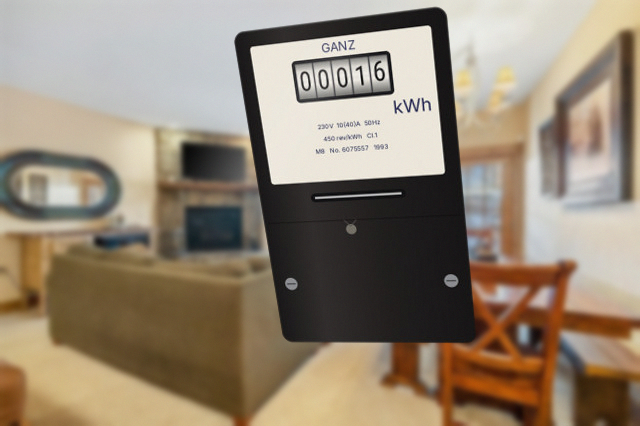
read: 16 kWh
